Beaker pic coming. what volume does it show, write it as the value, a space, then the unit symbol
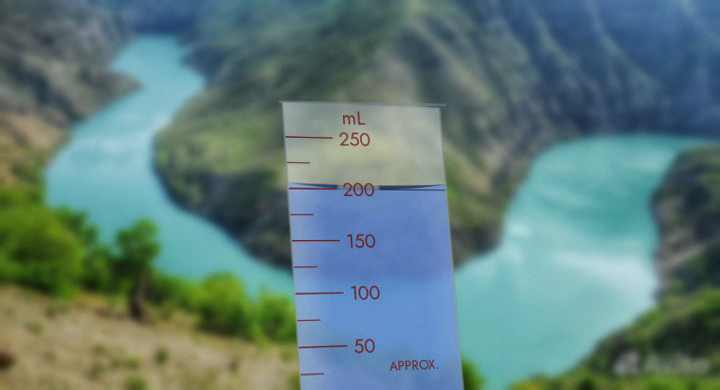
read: 200 mL
